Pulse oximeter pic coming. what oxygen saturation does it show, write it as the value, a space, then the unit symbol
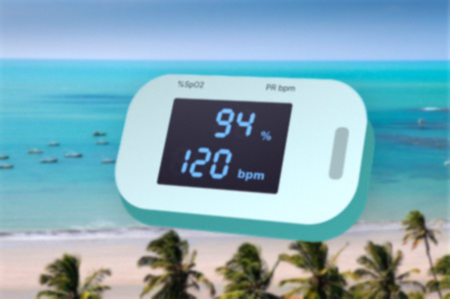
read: 94 %
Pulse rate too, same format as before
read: 120 bpm
